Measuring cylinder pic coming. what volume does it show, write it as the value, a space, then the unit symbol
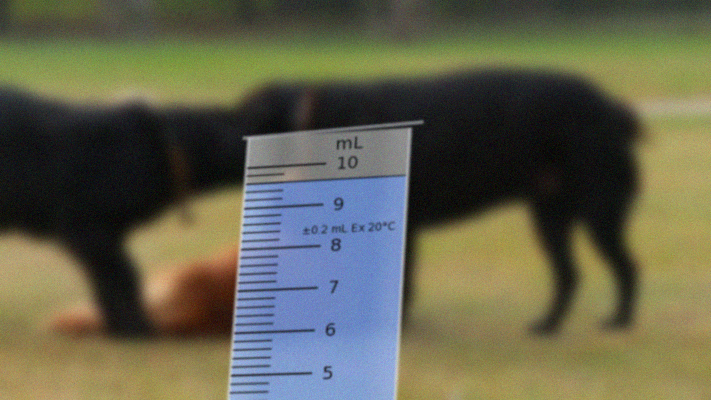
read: 9.6 mL
